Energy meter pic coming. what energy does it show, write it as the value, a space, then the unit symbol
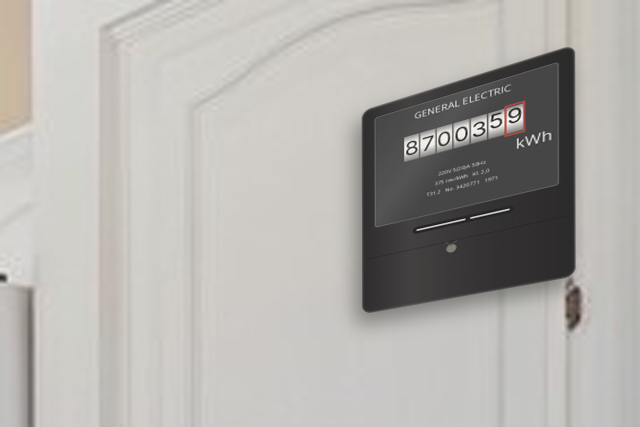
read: 870035.9 kWh
